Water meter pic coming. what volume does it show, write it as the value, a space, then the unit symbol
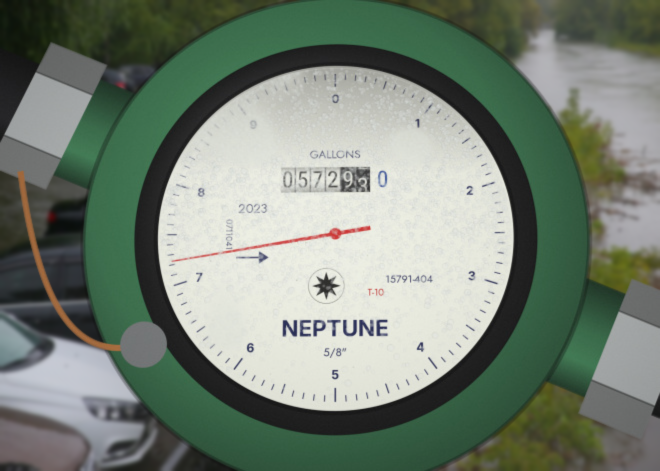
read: 572927.2 gal
